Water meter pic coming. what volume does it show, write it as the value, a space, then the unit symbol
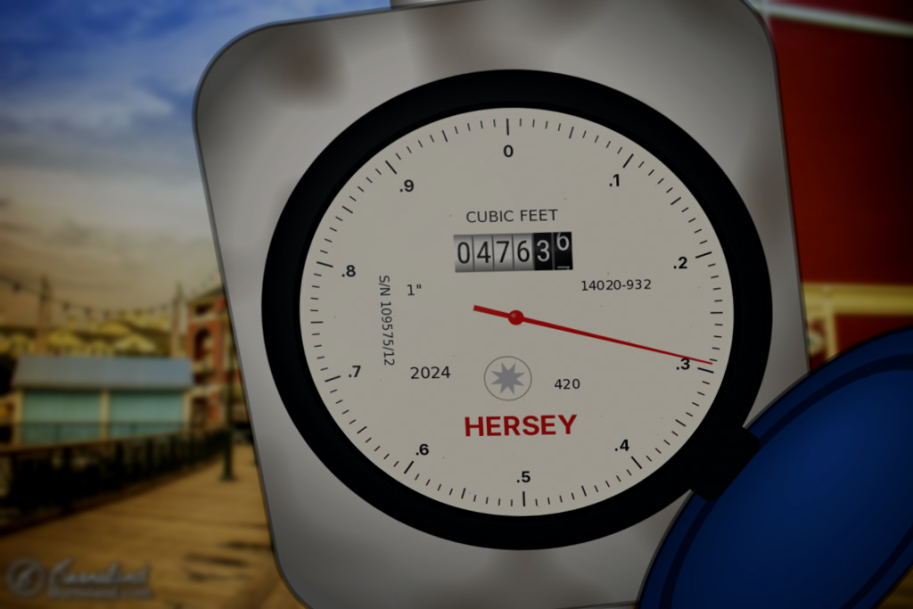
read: 47636.29 ft³
